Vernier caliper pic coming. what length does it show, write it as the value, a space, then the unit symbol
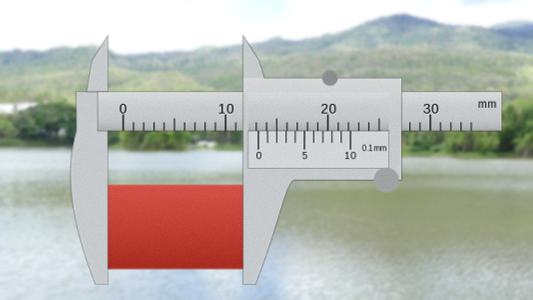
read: 13.2 mm
